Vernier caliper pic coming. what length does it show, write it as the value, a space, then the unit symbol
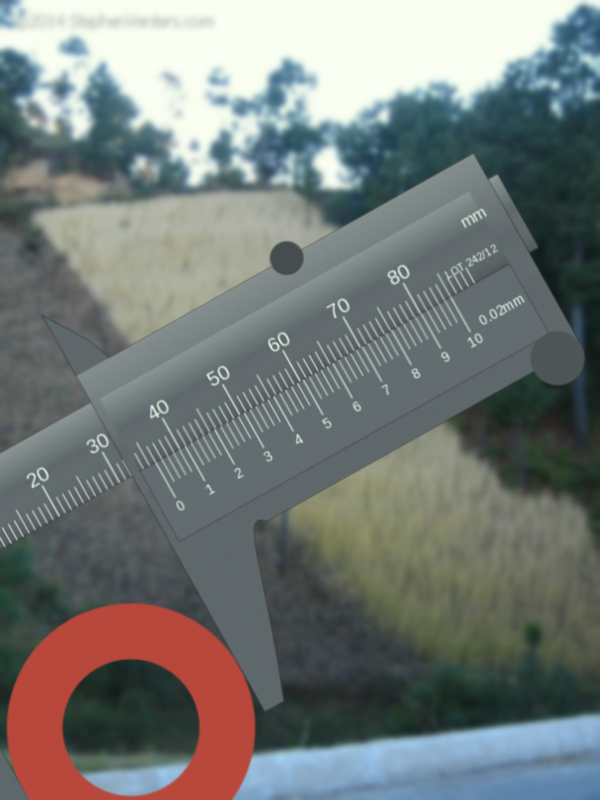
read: 36.0 mm
